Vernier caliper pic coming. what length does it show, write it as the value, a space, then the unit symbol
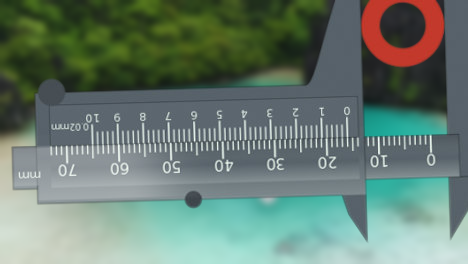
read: 16.0 mm
